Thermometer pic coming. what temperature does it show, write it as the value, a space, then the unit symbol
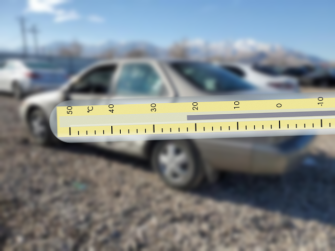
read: 22 °C
